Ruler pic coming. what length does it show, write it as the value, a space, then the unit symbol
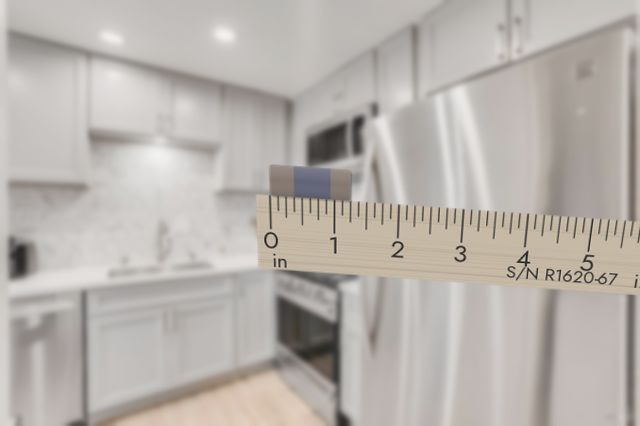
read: 1.25 in
